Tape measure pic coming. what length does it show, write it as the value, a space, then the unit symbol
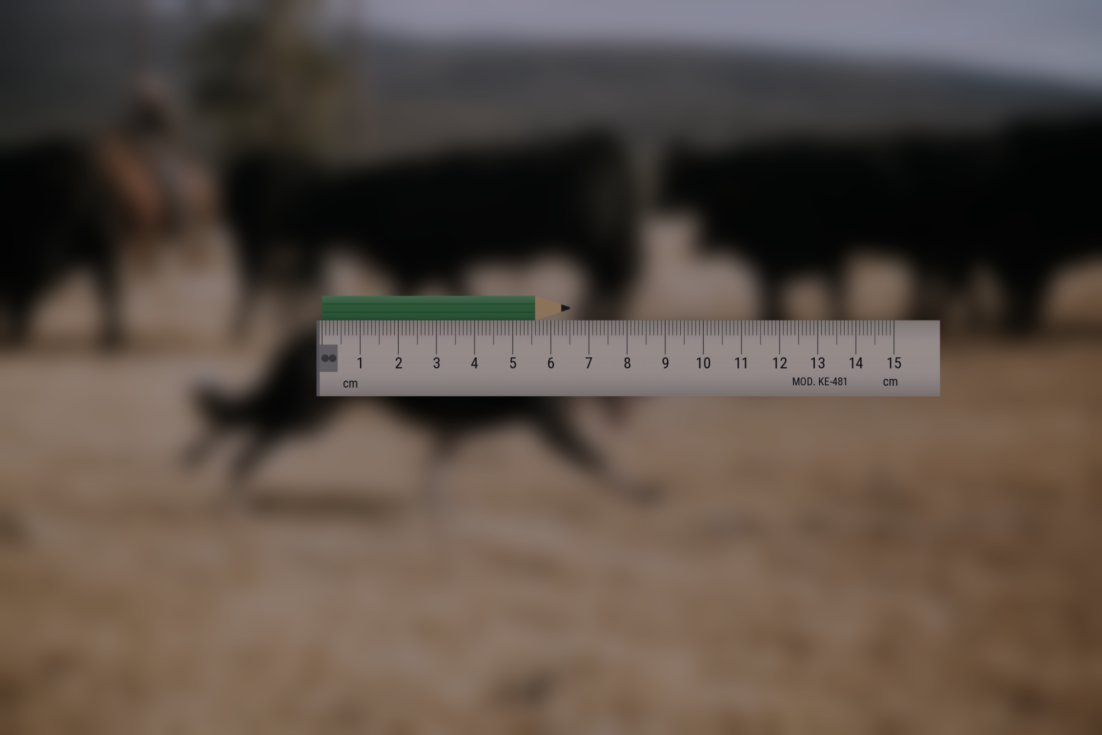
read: 6.5 cm
